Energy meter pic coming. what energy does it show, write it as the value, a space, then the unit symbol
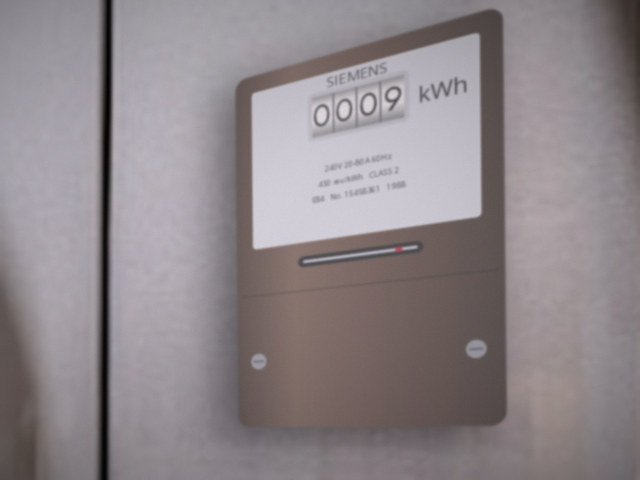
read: 9 kWh
